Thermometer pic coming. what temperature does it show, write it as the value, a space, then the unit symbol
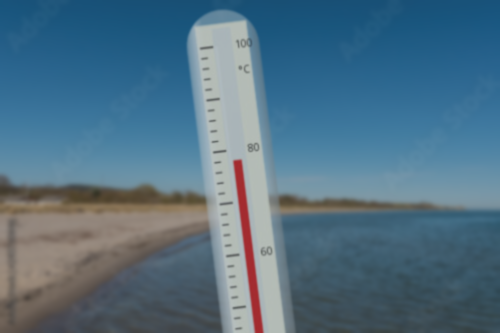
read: 78 °C
